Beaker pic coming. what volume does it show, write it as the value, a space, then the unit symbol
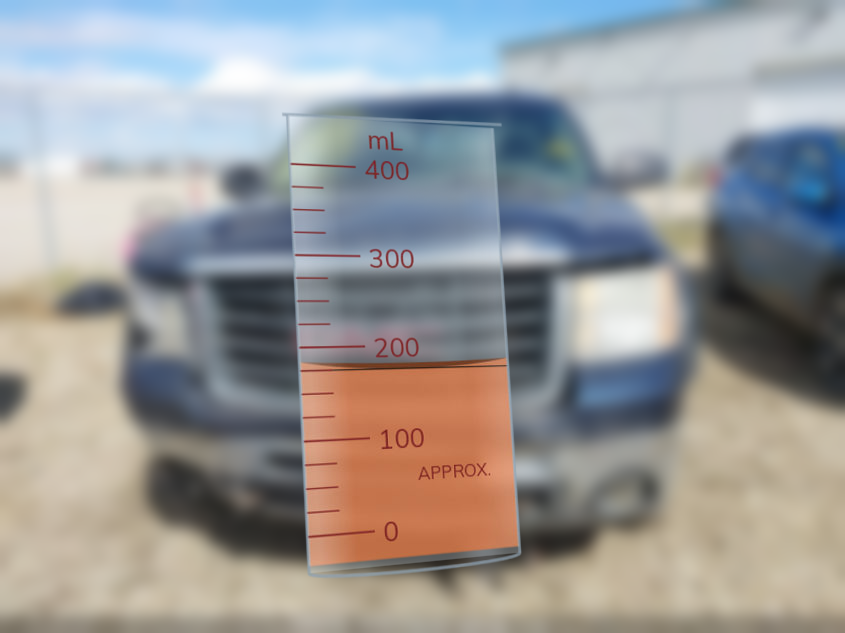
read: 175 mL
